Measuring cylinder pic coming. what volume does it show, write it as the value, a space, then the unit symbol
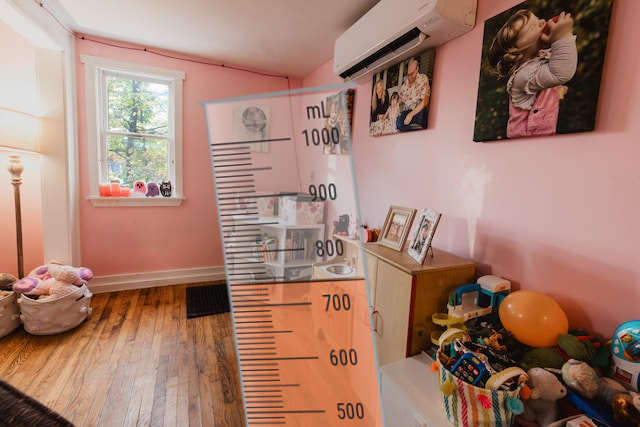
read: 740 mL
